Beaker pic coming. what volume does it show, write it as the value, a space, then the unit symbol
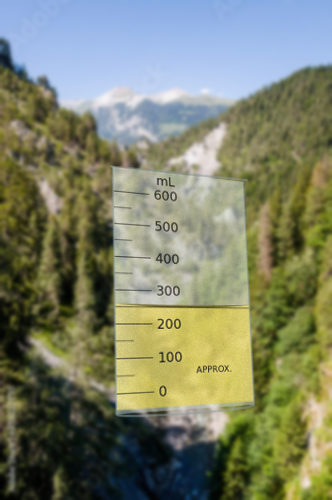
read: 250 mL
